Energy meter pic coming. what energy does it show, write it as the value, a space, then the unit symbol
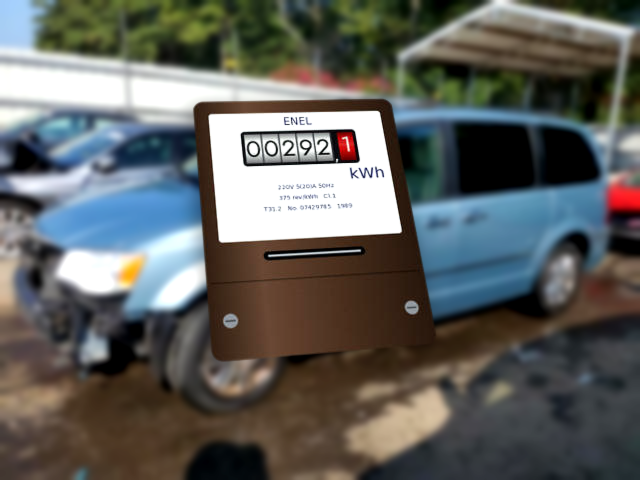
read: 292.1 kWh
